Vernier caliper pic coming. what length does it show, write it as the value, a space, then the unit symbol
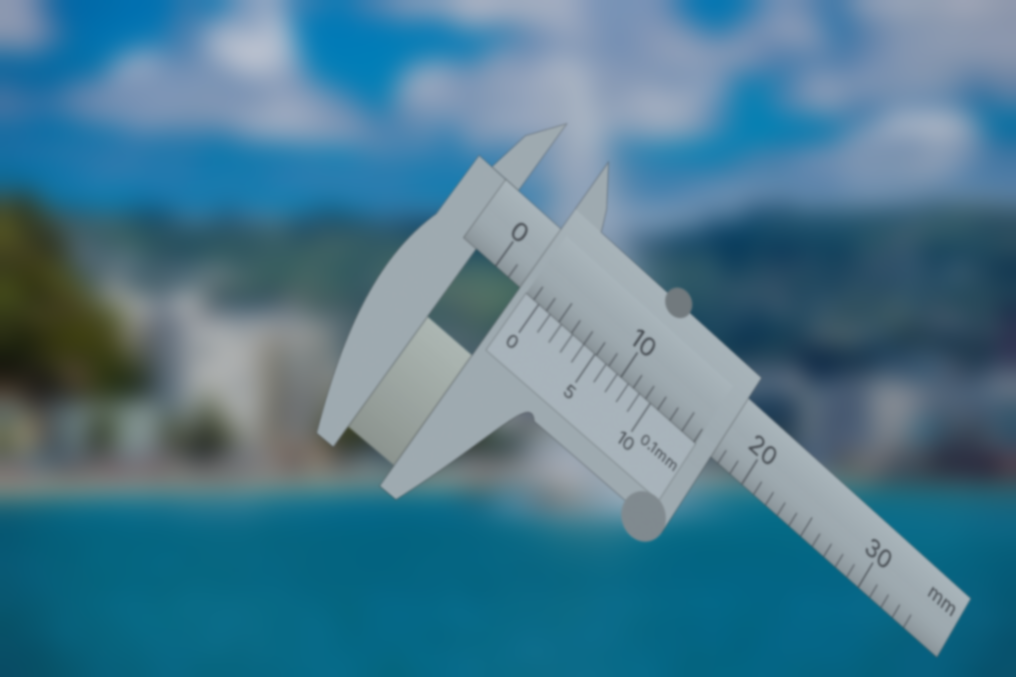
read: 3.4 mm
